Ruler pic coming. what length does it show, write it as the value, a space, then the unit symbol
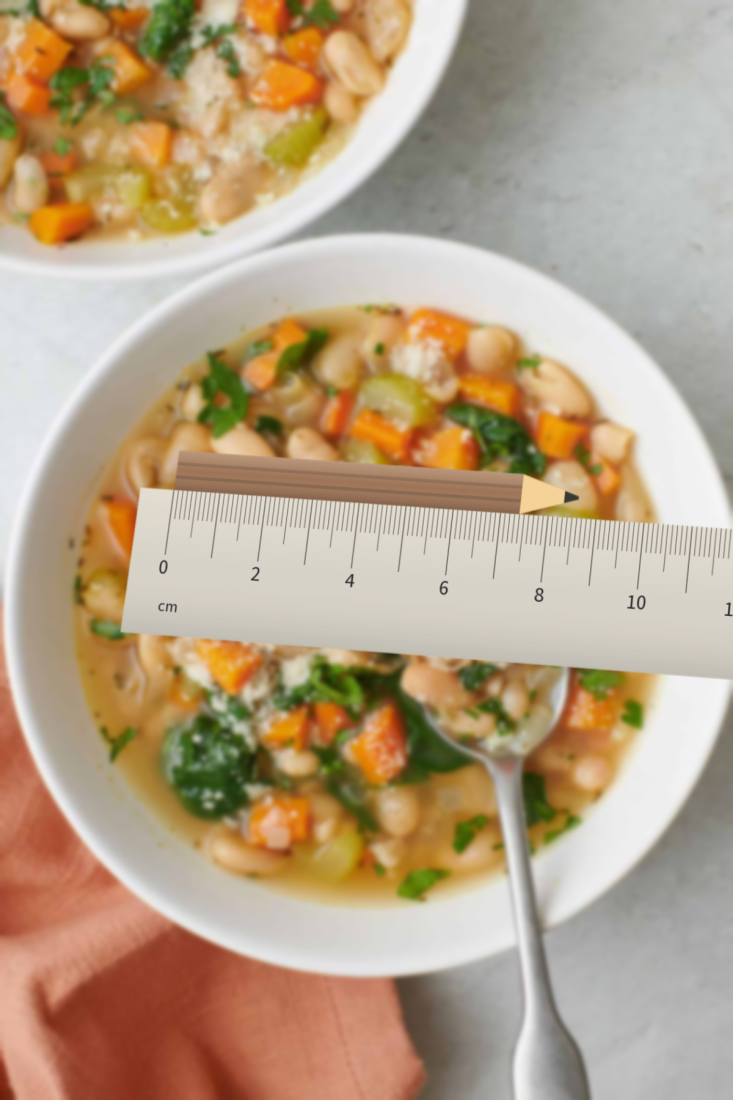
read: 8.6 cm
